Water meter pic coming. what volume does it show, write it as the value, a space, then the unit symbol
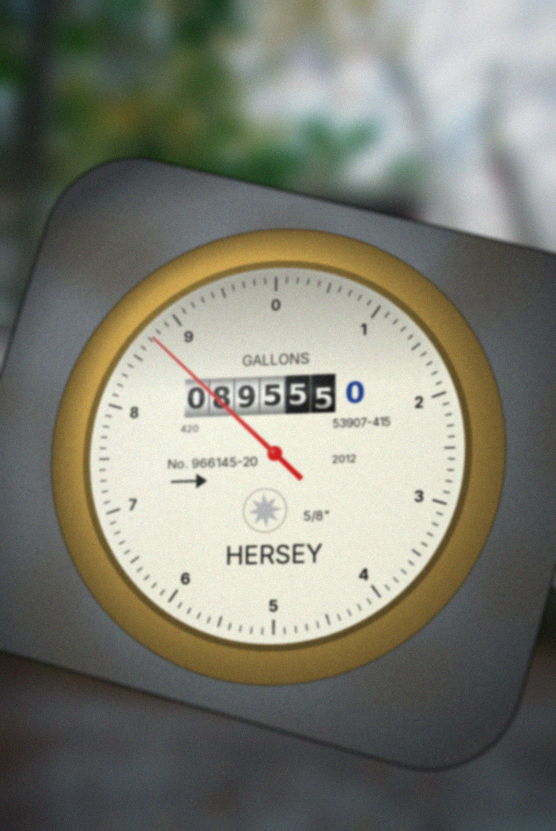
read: 895548.7 gal
